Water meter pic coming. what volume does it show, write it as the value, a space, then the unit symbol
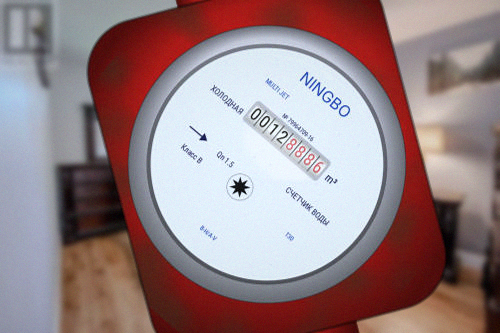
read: 12.8886 m³
